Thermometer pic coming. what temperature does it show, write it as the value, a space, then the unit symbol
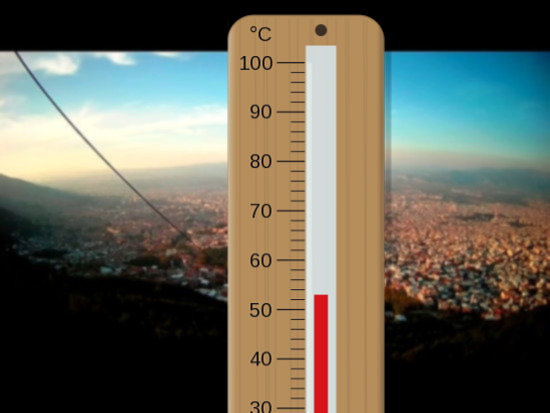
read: 53 °C
